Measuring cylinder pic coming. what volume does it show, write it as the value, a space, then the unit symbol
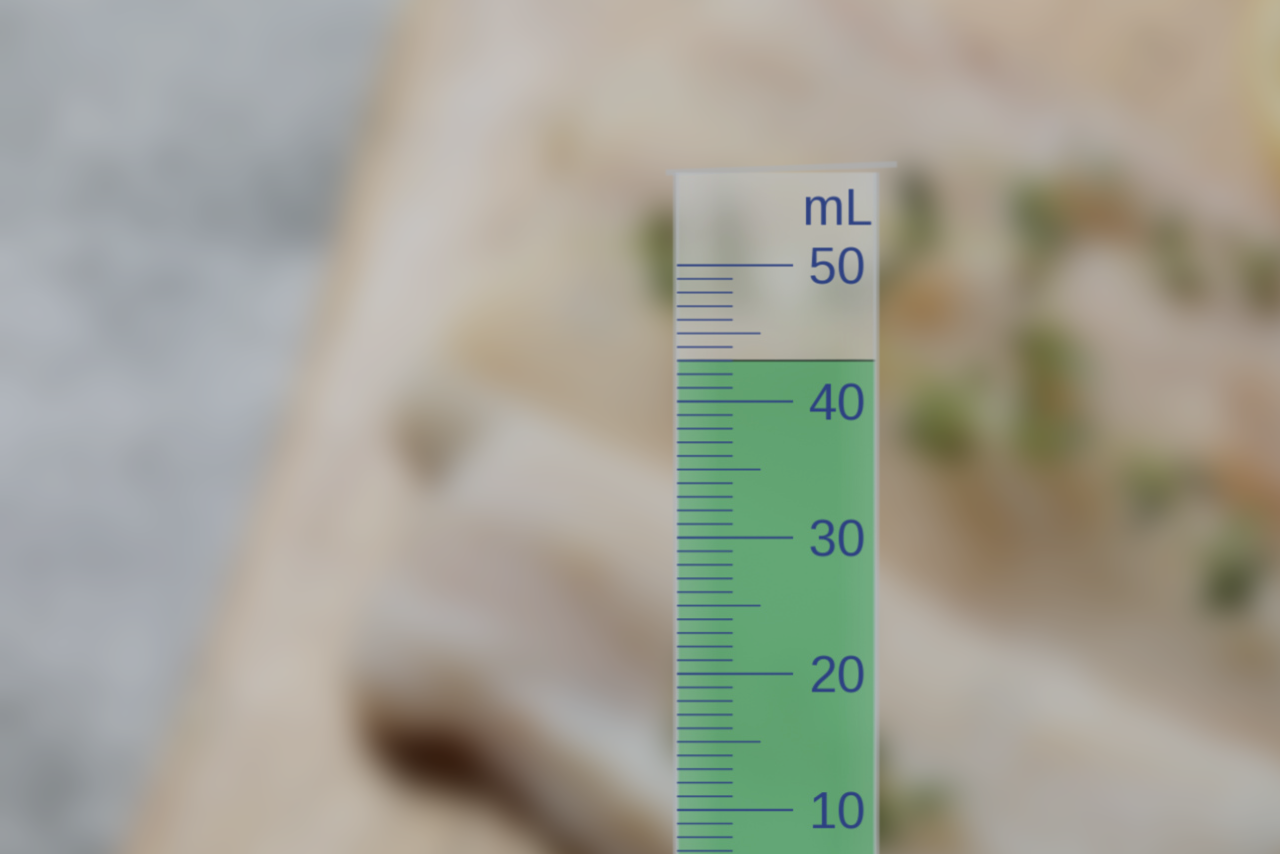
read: 43 mL
